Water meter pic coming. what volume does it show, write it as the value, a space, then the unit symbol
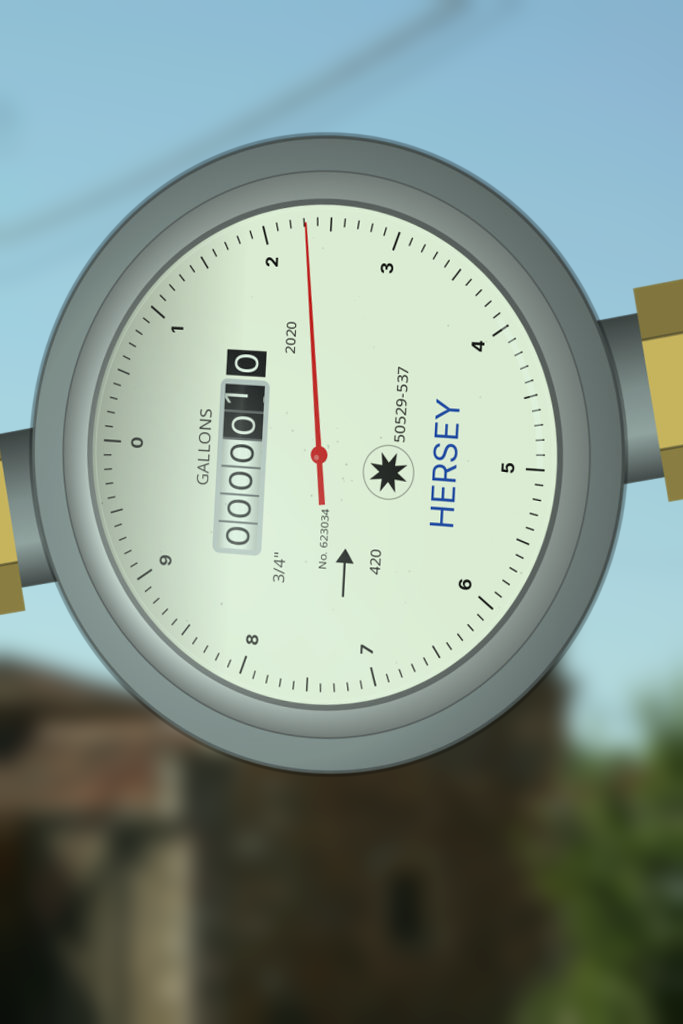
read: 12.3 gal
